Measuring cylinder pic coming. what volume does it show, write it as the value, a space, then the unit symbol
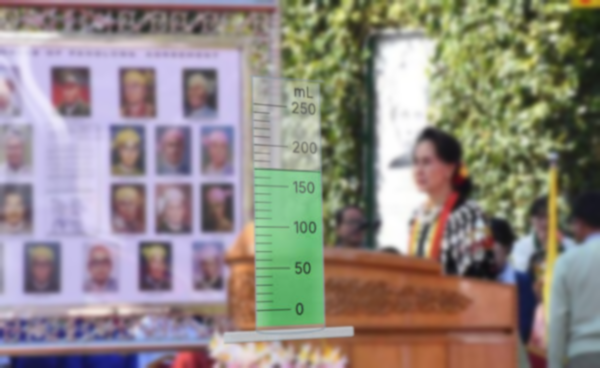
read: 170 mL
